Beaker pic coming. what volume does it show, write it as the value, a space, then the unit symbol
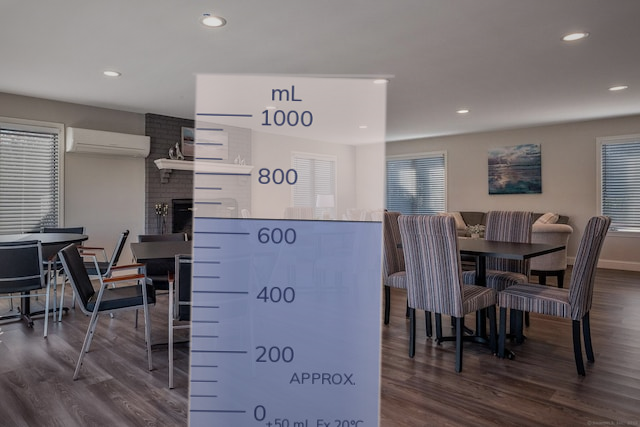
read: 650 mL
